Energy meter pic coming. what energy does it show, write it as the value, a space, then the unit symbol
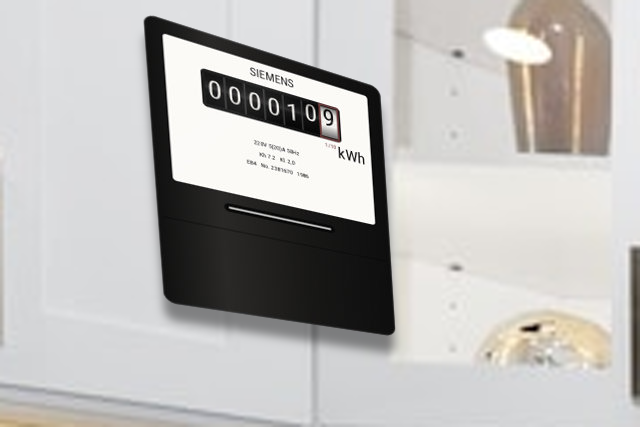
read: 10.9 kWh
